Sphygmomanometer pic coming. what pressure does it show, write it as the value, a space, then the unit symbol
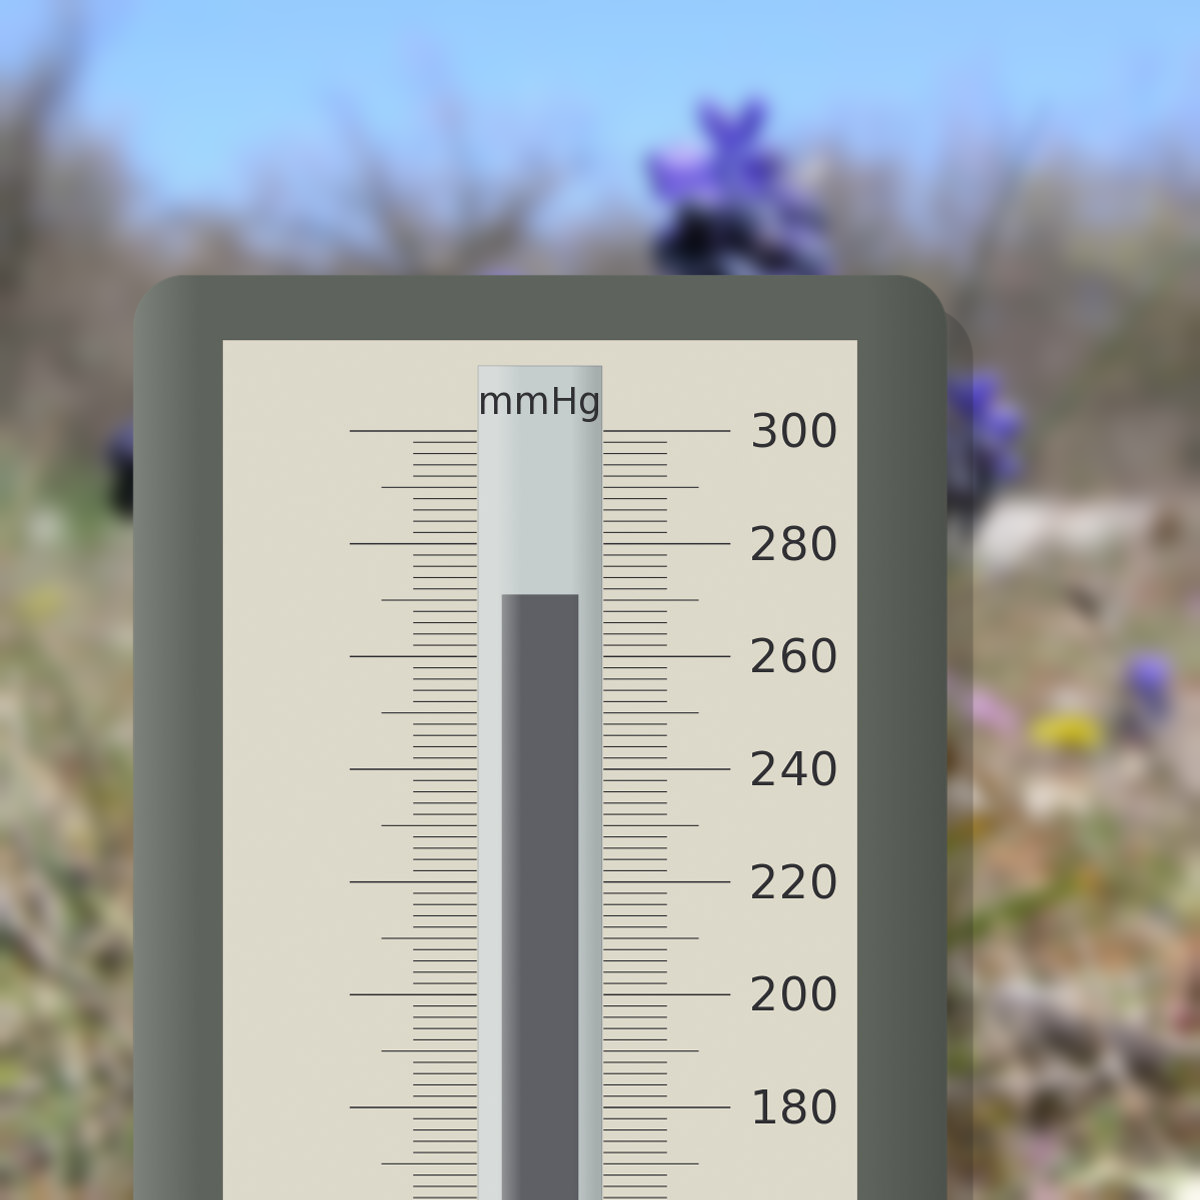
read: 271 mmHg
